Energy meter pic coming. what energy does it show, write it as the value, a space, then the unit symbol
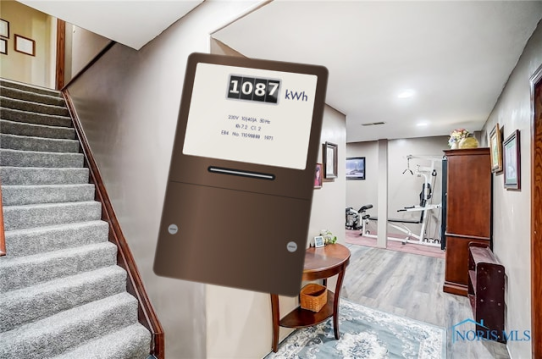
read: 1087 kWh
